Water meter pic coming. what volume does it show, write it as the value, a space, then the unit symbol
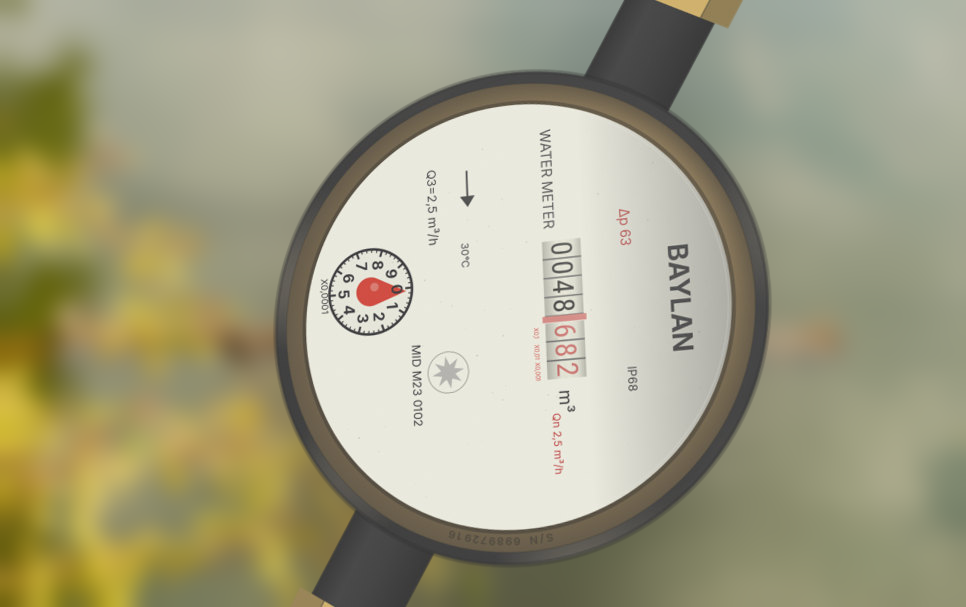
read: 48.6820 m³
